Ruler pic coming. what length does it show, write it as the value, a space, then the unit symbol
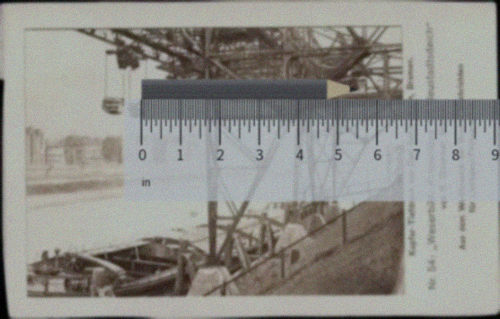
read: 5.5 in
